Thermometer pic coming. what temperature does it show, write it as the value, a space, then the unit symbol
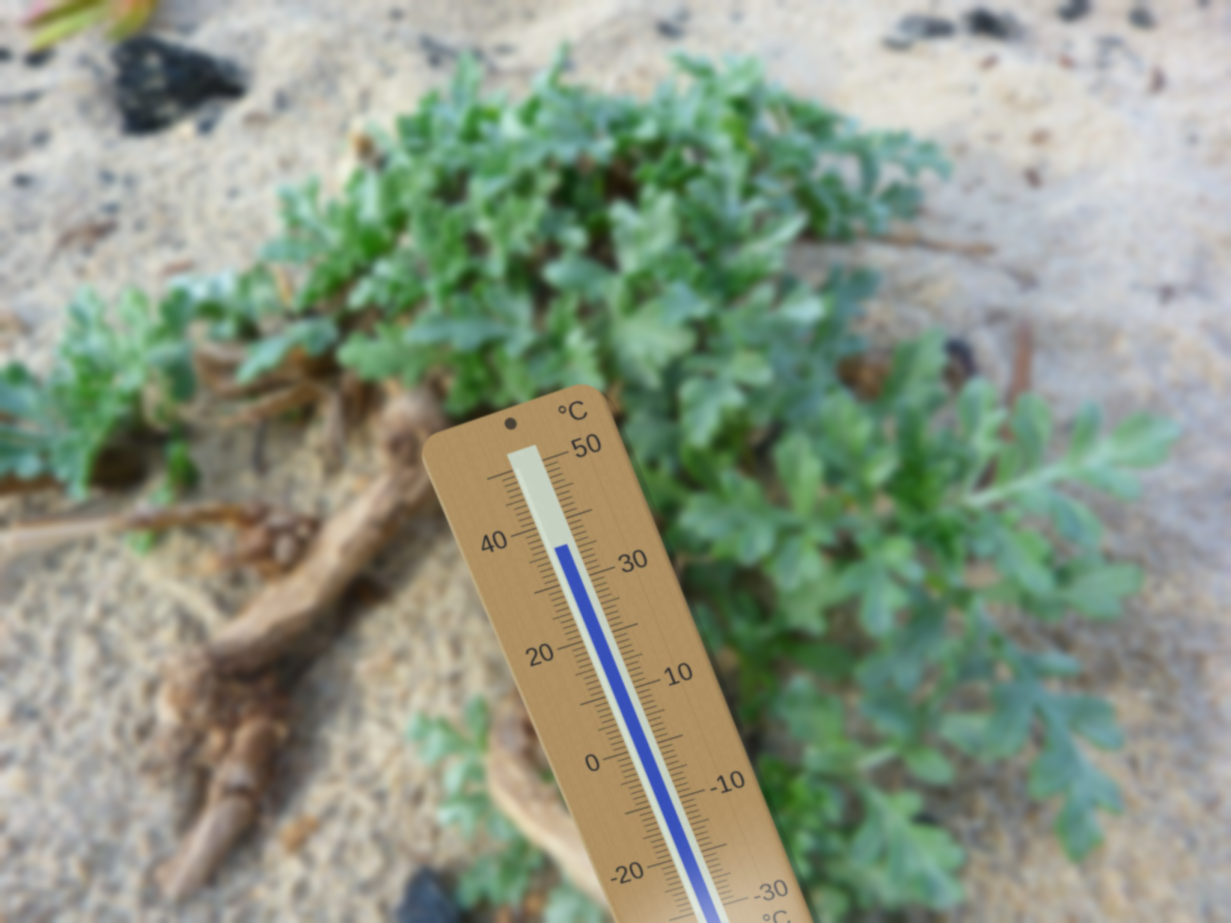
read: 36 °C
